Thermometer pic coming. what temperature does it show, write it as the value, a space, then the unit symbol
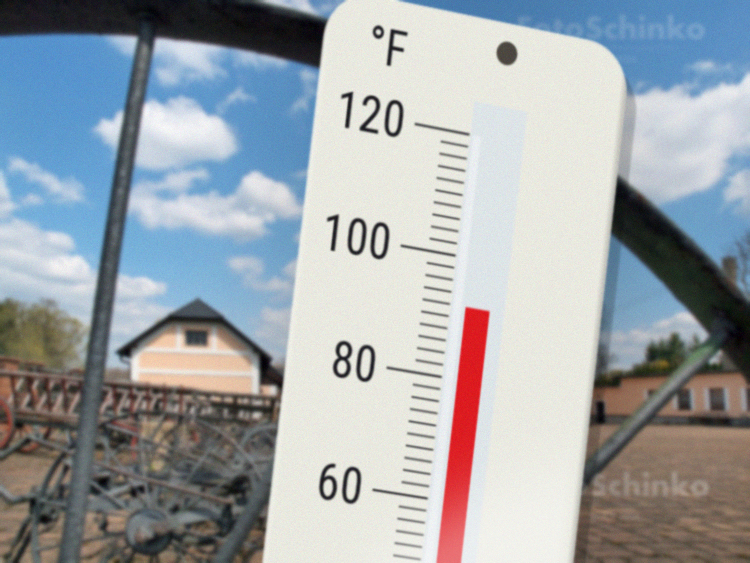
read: 92 °F
